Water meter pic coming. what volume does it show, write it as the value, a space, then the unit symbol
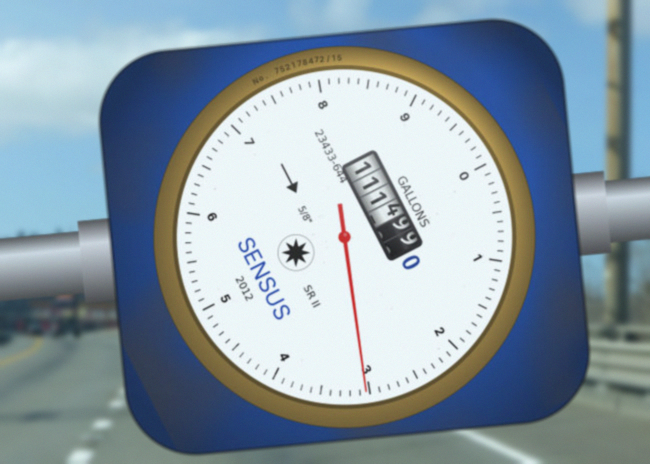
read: 1114993.0 gal
